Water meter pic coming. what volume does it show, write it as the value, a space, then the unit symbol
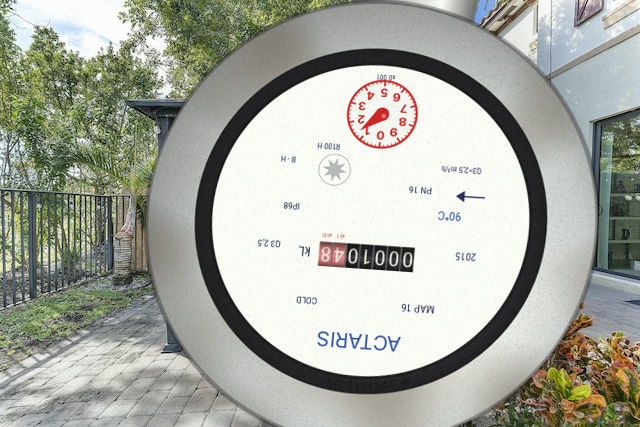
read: 10.481 kL
